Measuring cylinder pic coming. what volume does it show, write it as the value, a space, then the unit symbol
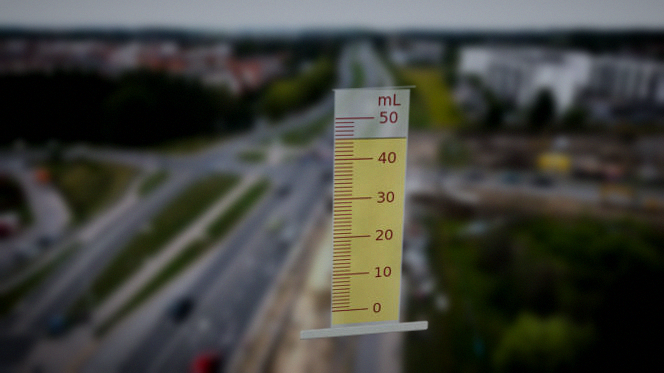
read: 45 mL
